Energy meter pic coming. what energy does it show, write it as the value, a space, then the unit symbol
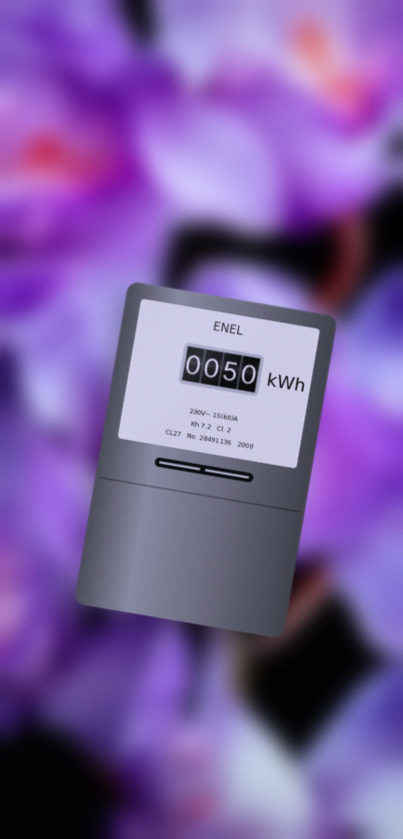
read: 50 kWh
